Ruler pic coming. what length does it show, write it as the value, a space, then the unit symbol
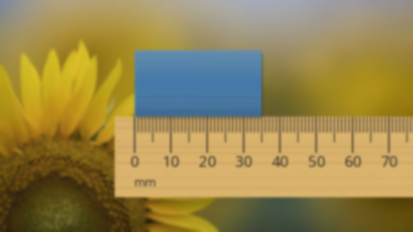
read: 35 mm
